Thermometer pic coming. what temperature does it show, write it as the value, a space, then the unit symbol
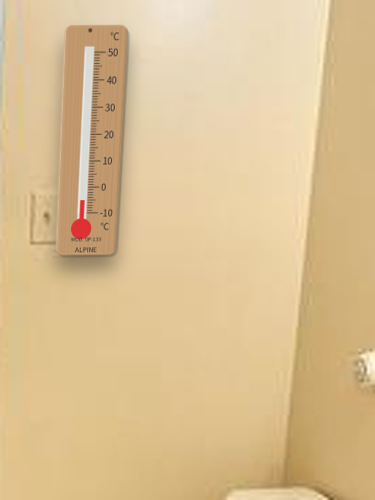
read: -5 °C
